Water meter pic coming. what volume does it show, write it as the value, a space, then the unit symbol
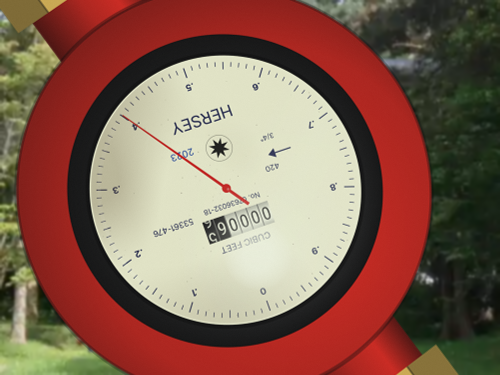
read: 65.40 ft³
